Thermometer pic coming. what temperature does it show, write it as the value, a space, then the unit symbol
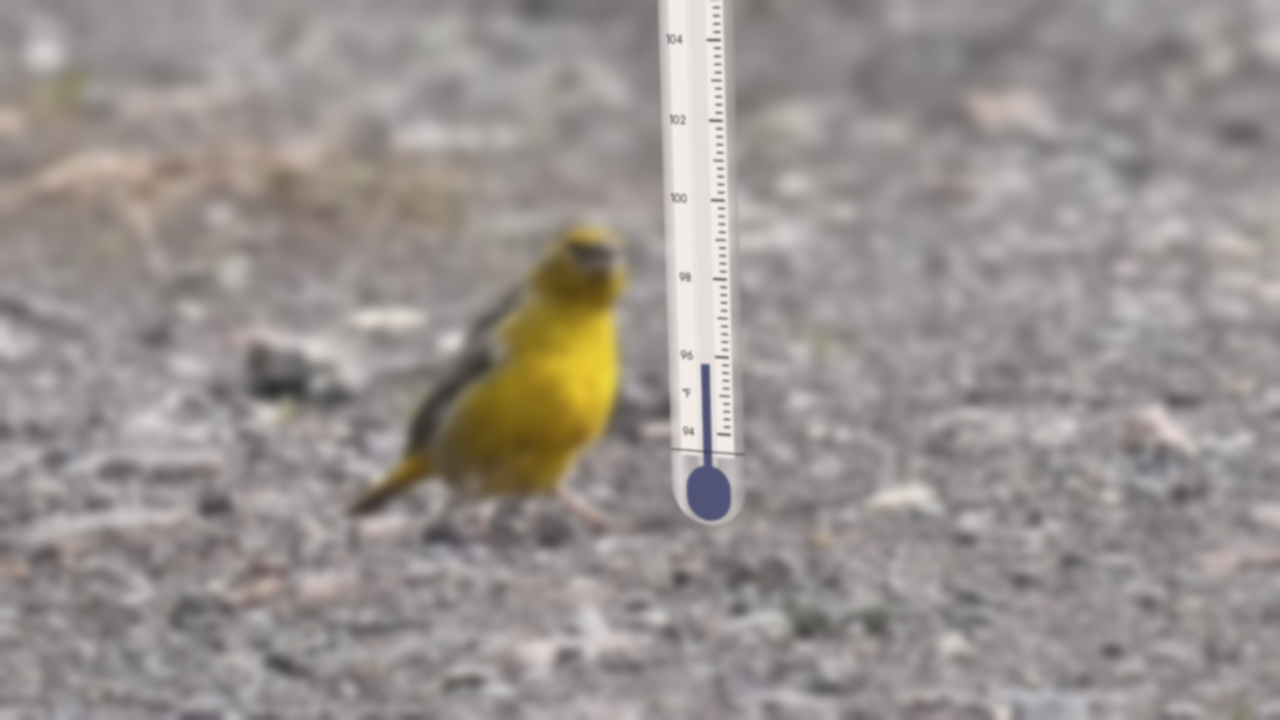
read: 95.8 °F
